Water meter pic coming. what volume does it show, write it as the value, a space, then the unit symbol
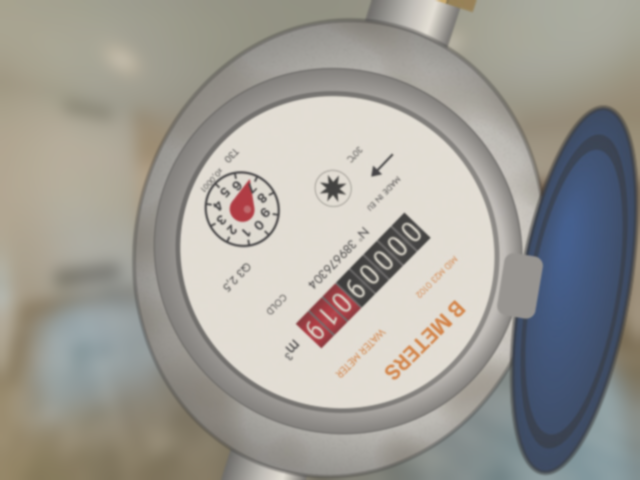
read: 9.0196 m³
